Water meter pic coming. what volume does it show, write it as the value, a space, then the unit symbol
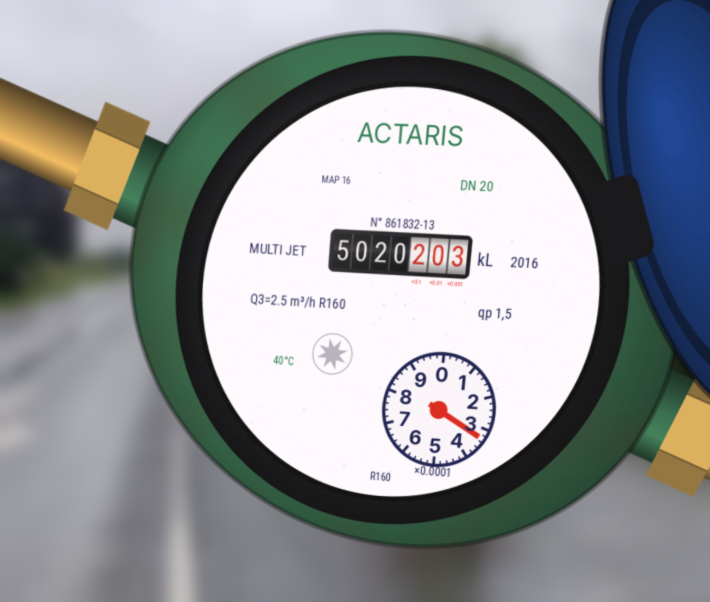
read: 5020.2033 kL
